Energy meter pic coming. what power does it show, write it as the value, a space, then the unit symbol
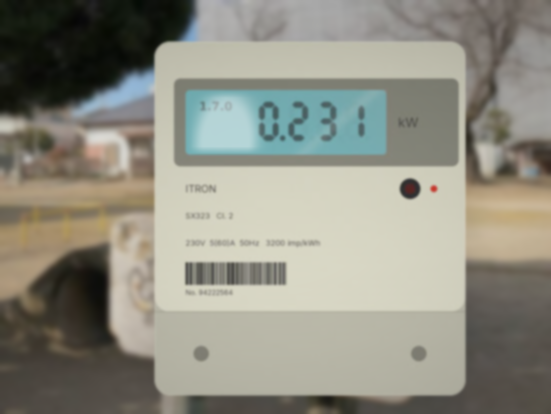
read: 0.231 kW
